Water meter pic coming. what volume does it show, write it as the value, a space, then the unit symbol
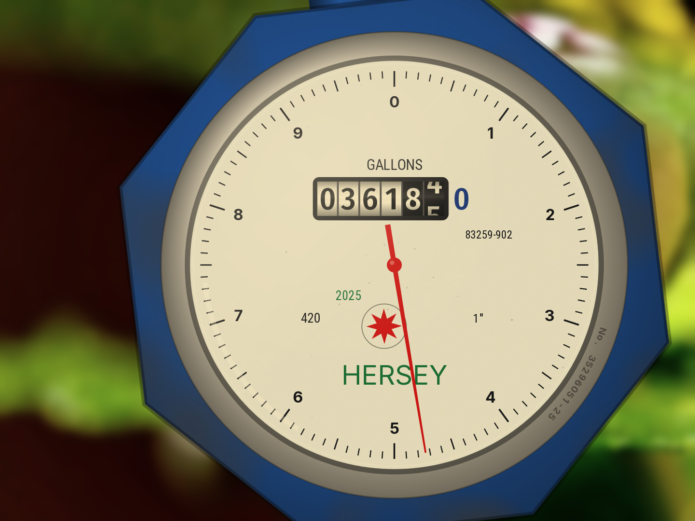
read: 361844.7 gal
